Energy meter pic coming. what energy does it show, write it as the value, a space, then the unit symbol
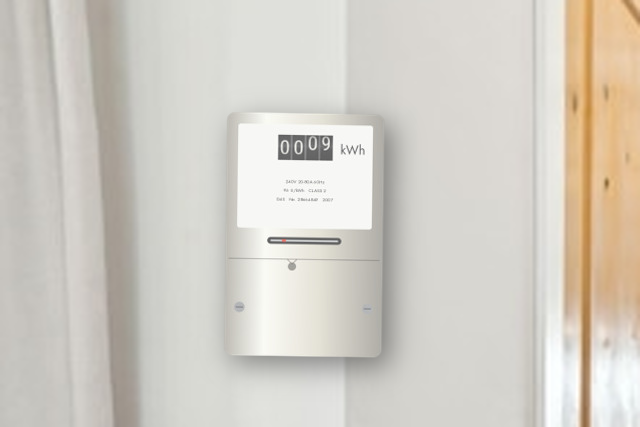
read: 9 kWh
